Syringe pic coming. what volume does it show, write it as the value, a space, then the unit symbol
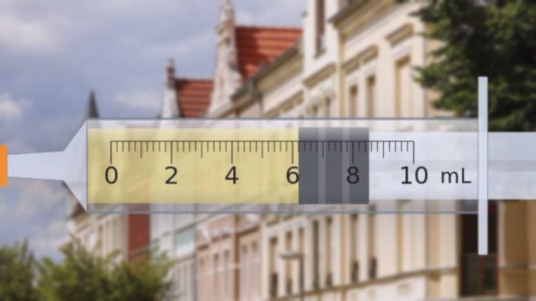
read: 6.2 mL
